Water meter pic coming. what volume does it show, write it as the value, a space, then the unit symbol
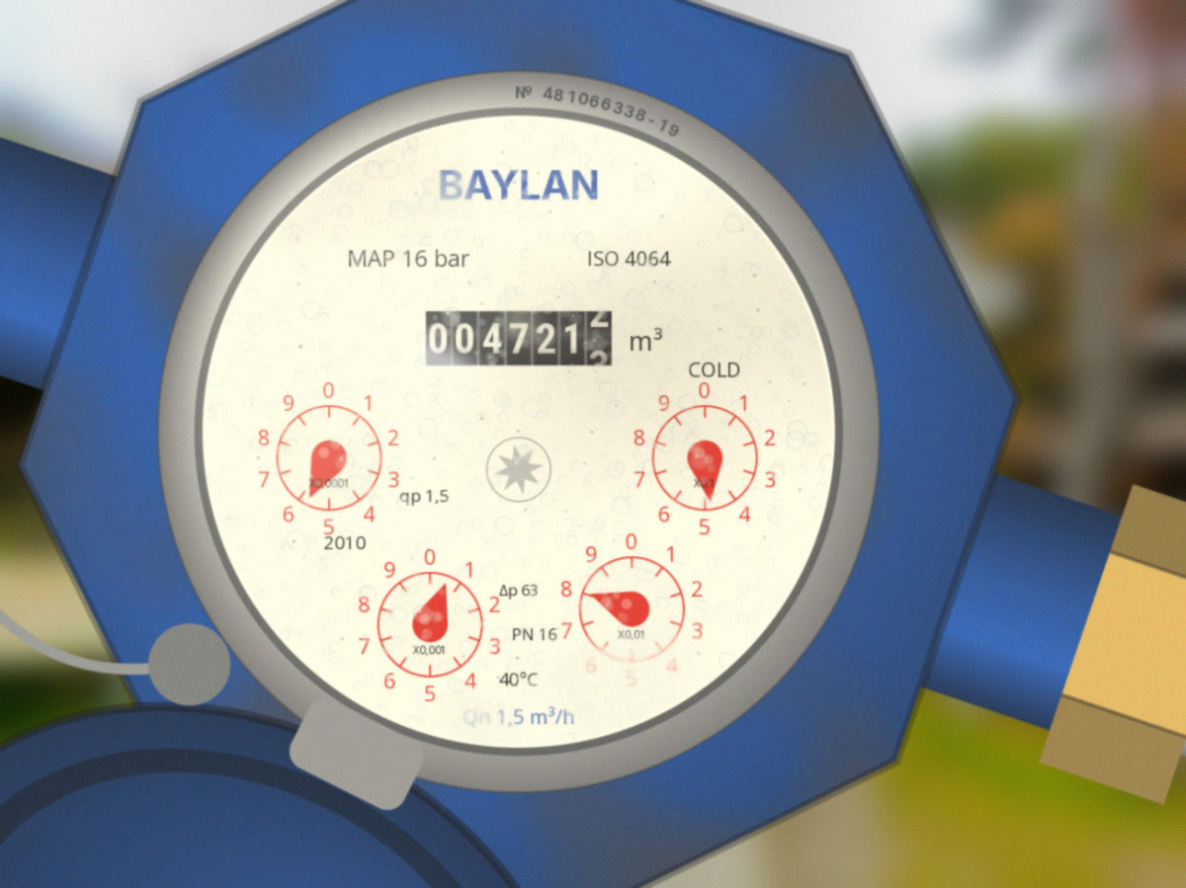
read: 47212.4805 m³
